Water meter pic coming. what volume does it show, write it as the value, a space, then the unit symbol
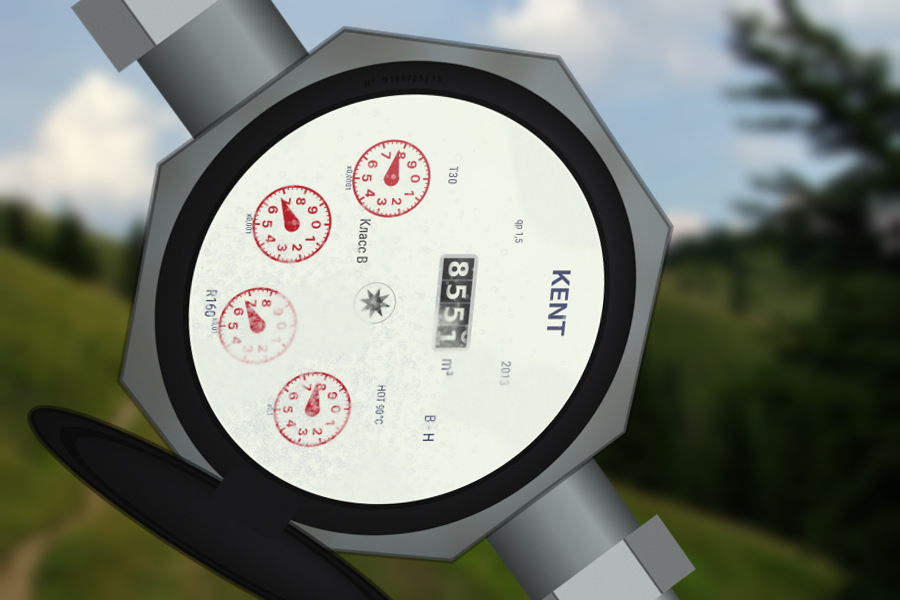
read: 8550.7667 m³
